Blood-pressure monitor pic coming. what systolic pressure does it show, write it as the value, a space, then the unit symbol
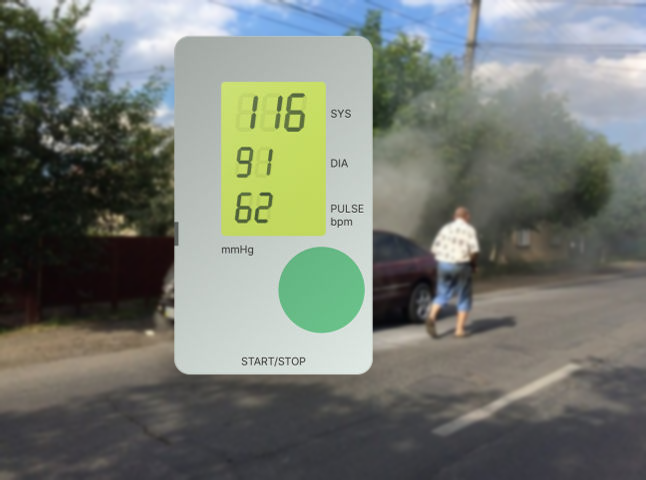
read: 116 mmHg
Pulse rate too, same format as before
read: 62 bpm
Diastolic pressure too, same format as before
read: 91 mmHg
